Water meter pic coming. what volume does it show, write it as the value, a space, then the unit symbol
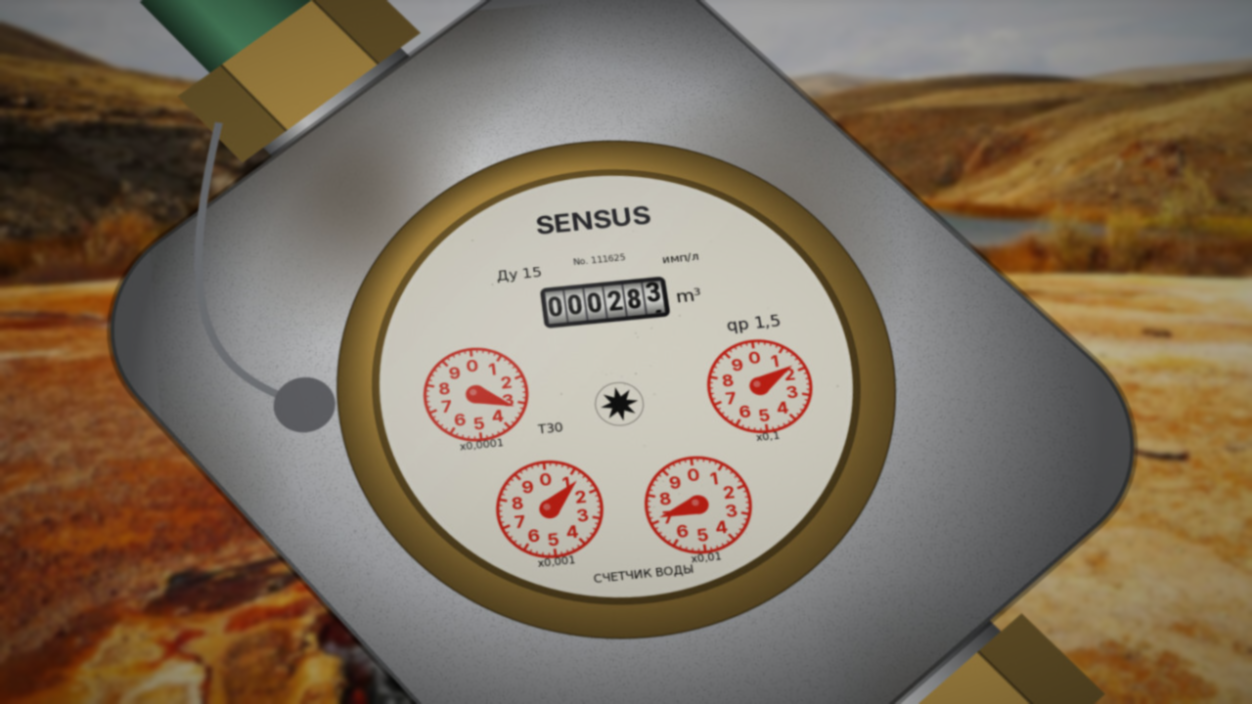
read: 283.1713 m³
